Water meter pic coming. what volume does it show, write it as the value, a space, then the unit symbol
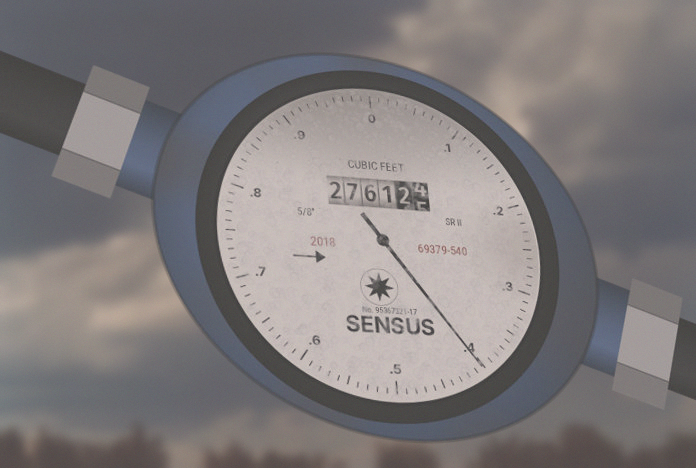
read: 276124.40 ft³
